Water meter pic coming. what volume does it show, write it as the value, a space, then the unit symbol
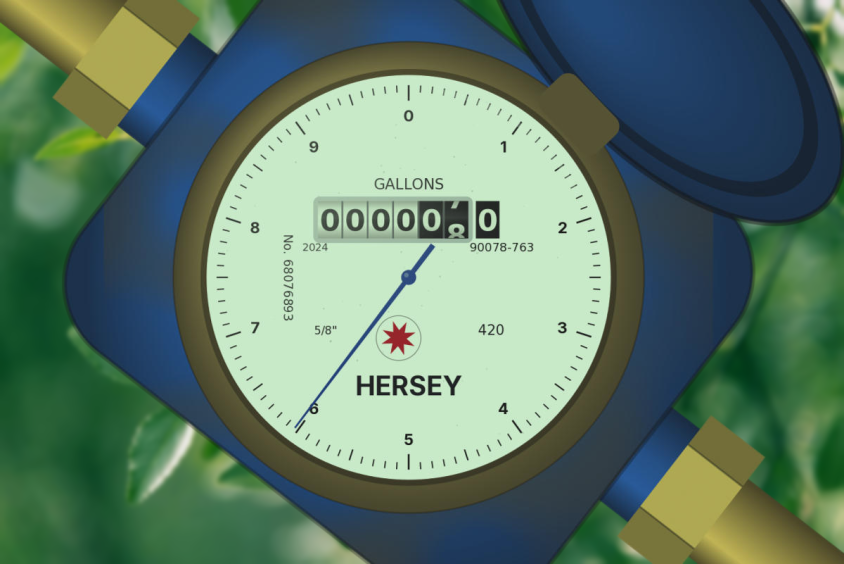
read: 76.0 gal
